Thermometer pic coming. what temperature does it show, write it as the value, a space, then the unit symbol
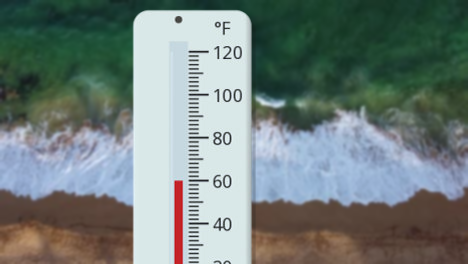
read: 60 °F
